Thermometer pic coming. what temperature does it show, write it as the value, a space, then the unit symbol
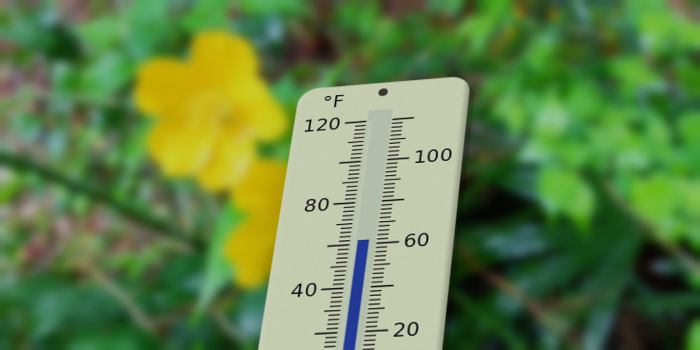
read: 62 °F
